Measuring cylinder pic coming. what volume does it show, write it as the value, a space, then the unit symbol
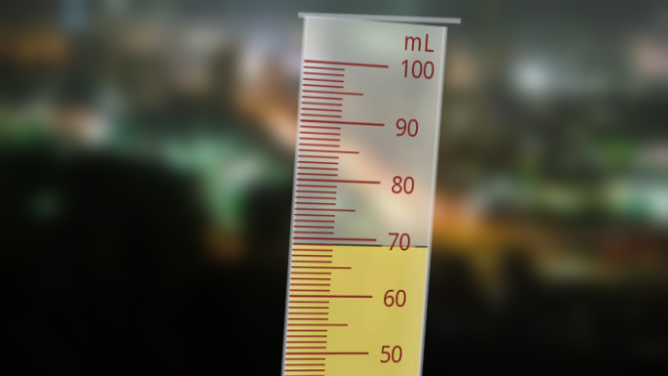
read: 69 mL
